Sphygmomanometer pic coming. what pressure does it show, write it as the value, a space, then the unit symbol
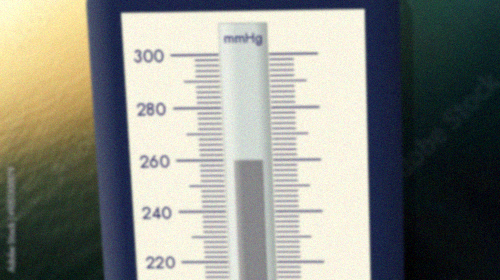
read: 260 mmHg
